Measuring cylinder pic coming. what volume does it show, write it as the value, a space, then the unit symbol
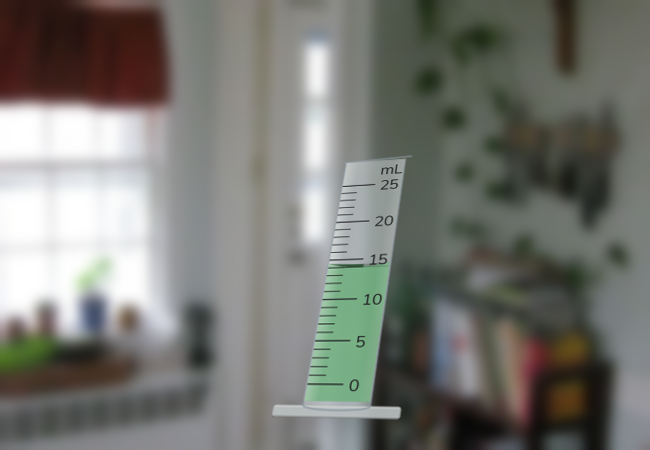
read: 14 mL
